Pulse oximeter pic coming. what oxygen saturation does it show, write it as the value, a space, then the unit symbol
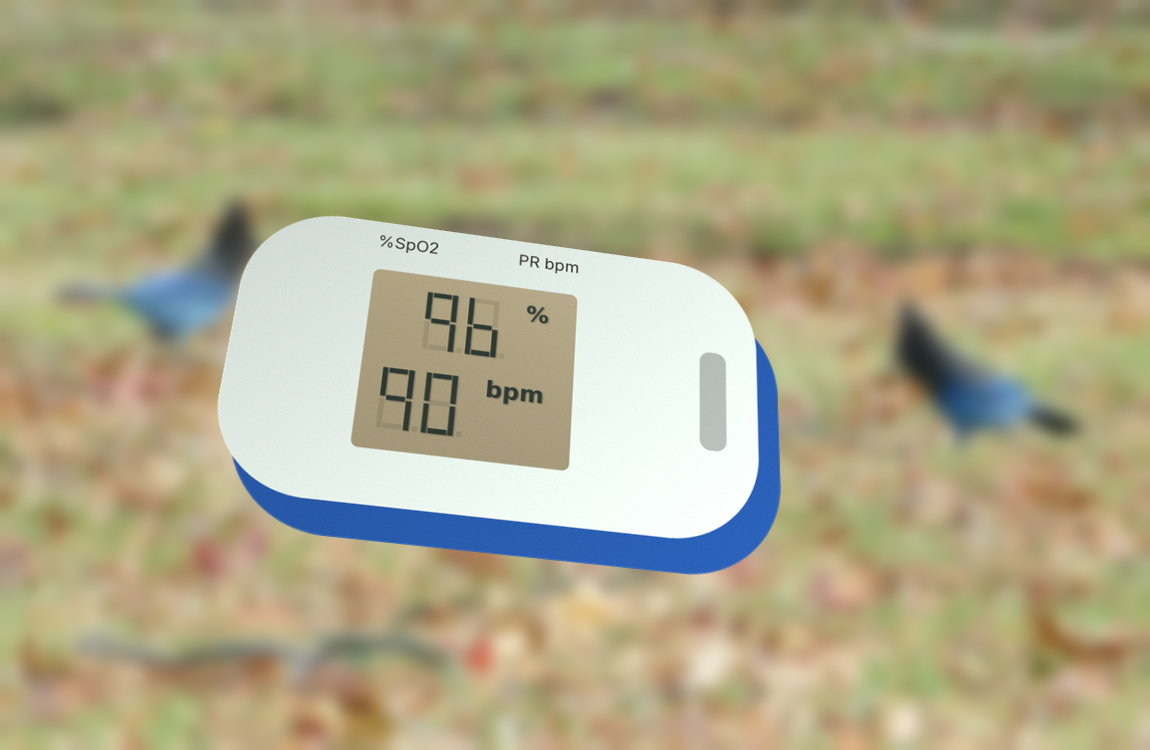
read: 96 %
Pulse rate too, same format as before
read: 90 bpm
